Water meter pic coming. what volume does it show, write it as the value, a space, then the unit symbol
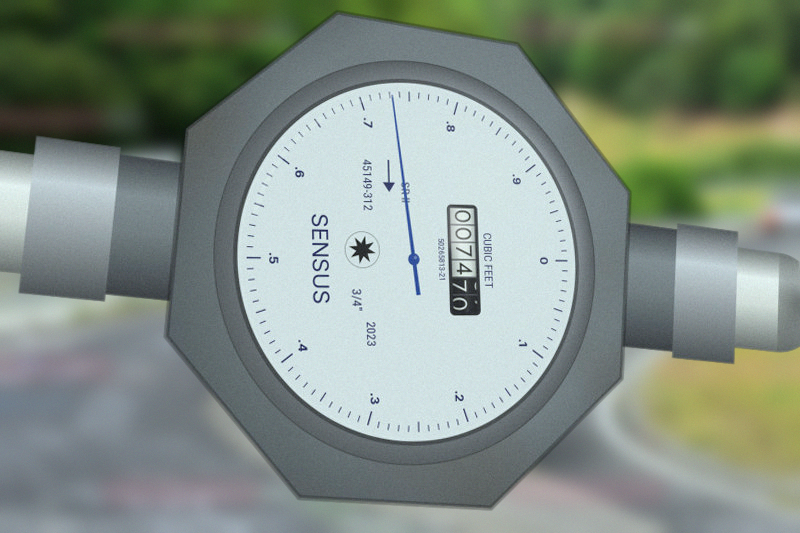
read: 7469.73 ft³
